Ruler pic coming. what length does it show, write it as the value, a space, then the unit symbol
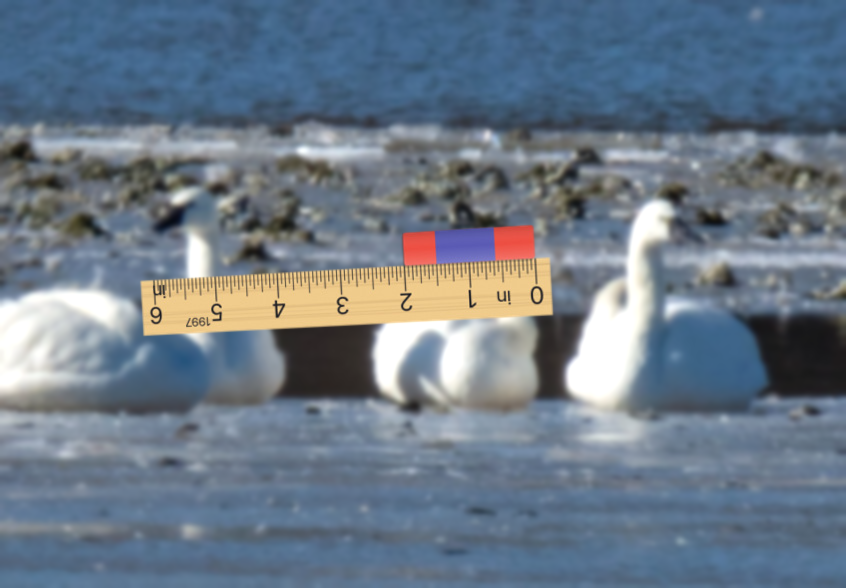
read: 2 in
